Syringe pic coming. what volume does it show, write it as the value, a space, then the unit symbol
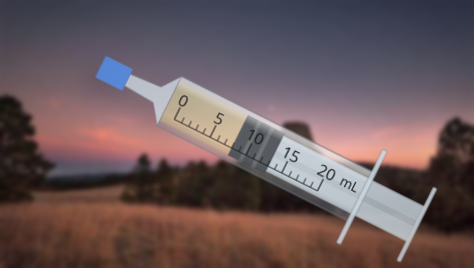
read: 8 mL
